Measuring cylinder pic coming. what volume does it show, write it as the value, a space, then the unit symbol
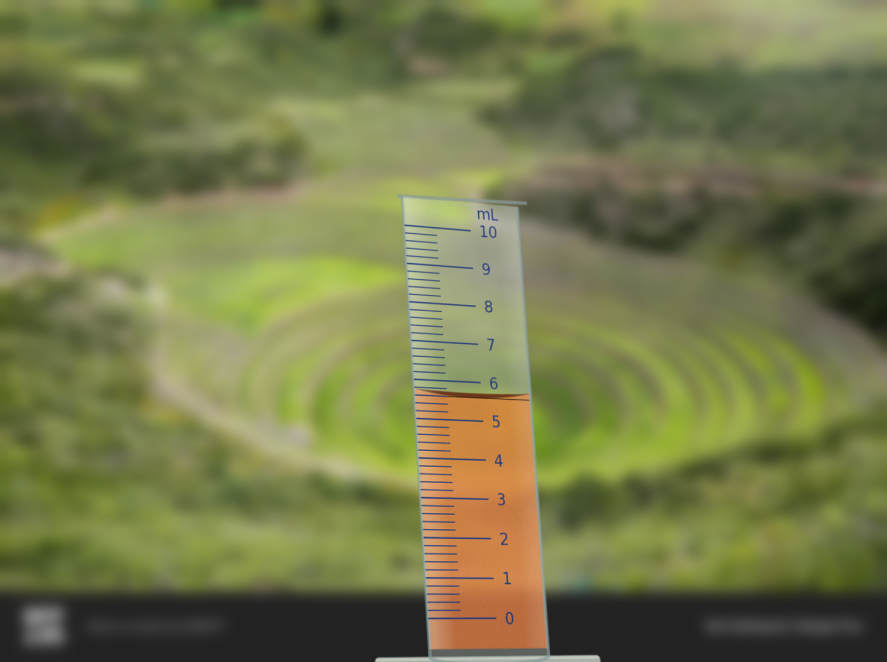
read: 5.6 mL
